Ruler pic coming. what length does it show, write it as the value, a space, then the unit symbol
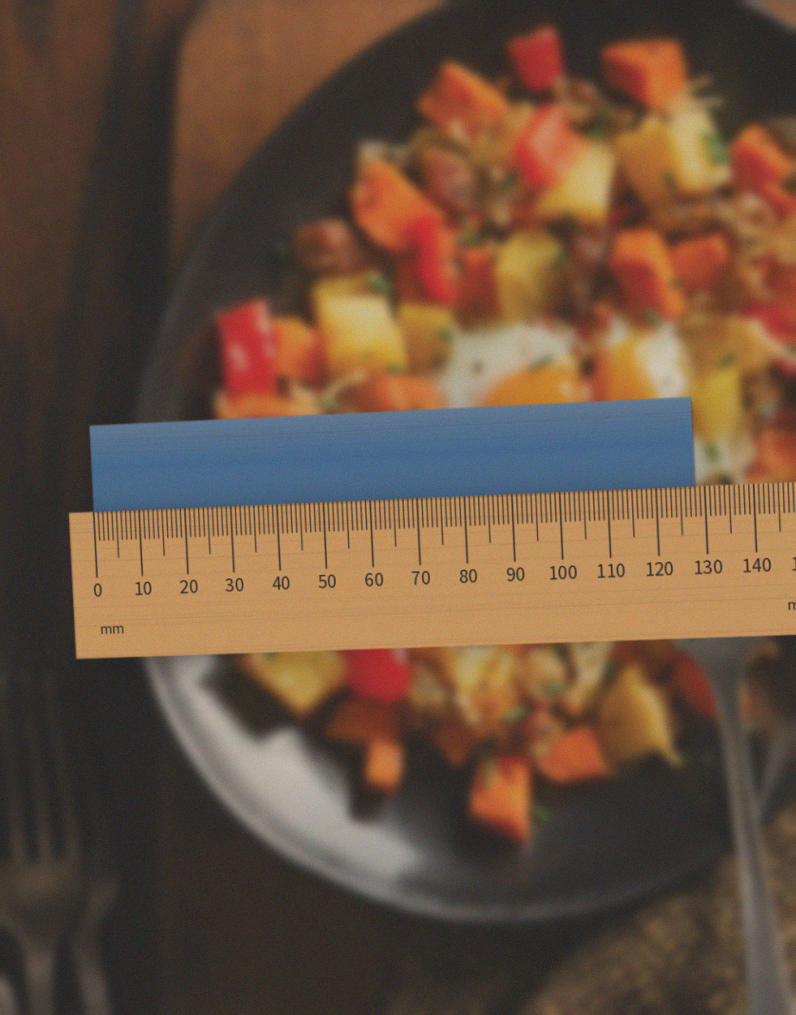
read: 128 mm
